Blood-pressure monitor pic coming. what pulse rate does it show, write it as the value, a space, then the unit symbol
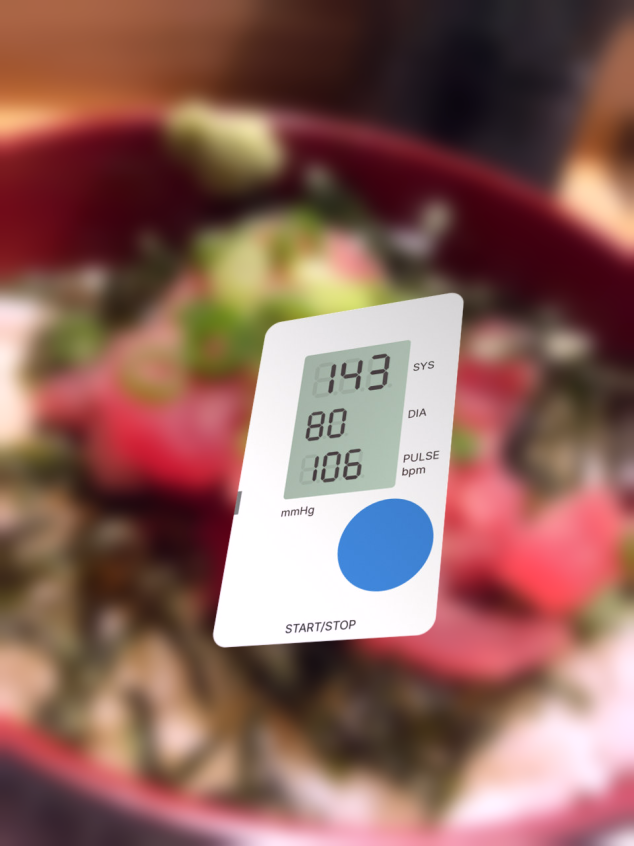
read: 106 bpm
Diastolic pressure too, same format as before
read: 80 mmHg
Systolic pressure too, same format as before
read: 143 mmHg
